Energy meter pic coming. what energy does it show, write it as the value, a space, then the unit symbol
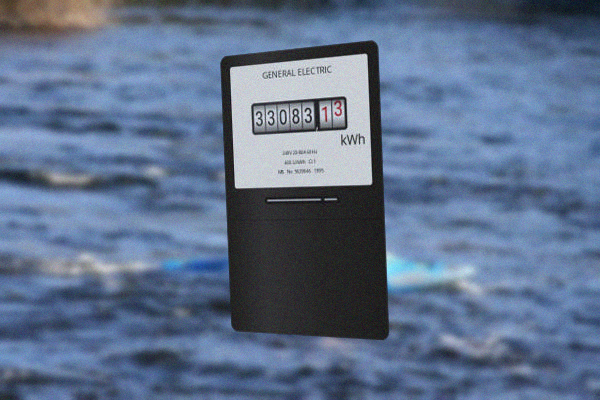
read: 33083.13 kWh
